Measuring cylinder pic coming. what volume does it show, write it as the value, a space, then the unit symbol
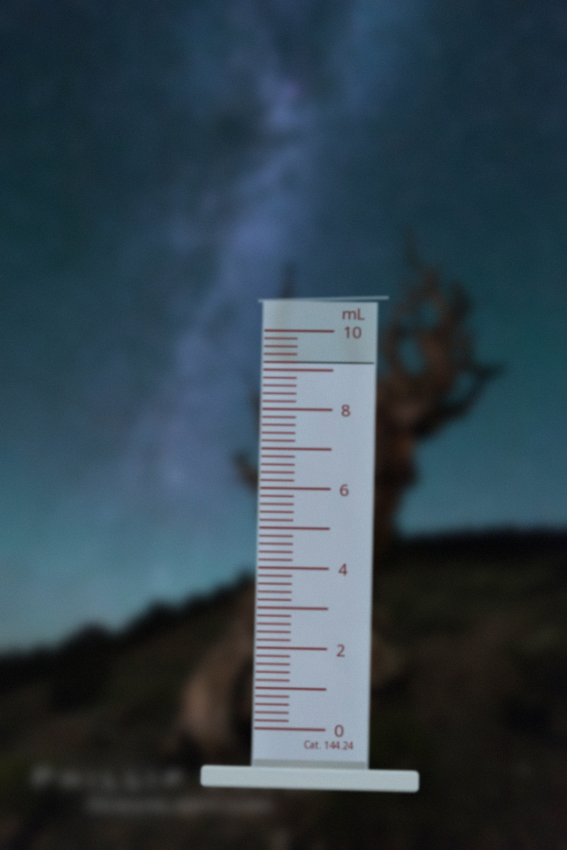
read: 9.2 mL
